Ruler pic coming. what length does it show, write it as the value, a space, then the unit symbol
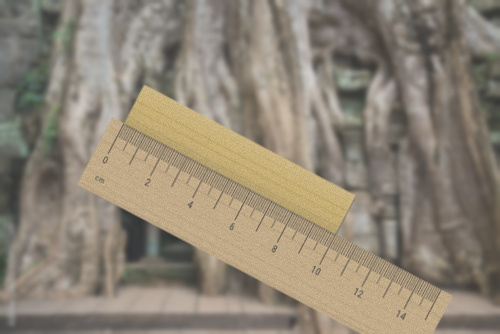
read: 10 cm
